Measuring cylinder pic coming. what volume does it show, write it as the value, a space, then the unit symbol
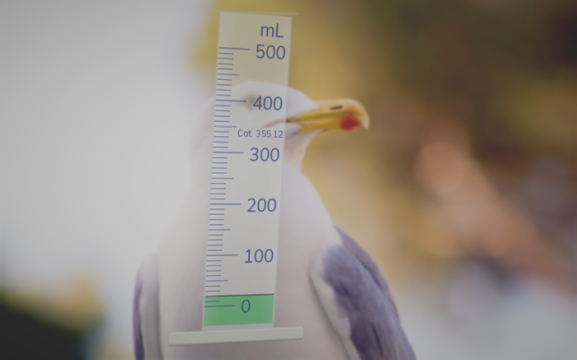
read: 20 mL
